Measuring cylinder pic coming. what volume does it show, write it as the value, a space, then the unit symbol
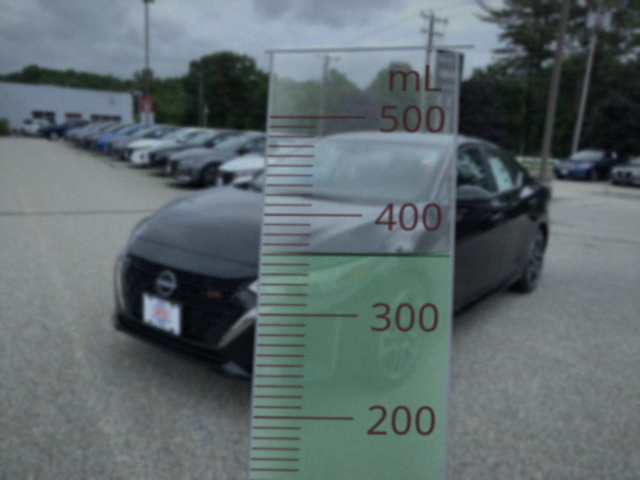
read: 360 mL
